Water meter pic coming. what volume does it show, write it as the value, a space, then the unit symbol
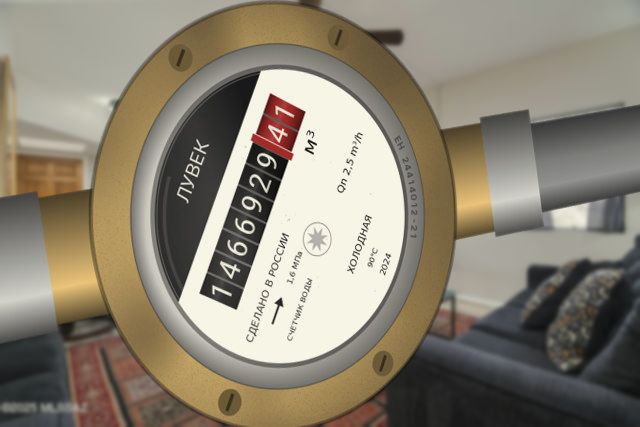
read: 1466929.41 m³
